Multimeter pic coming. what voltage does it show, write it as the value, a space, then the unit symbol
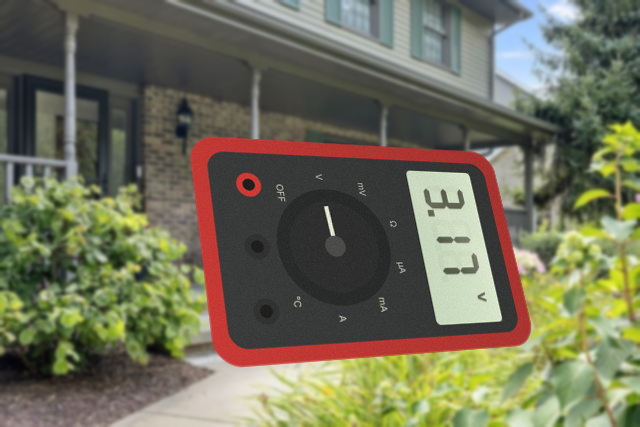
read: 3.17 V
